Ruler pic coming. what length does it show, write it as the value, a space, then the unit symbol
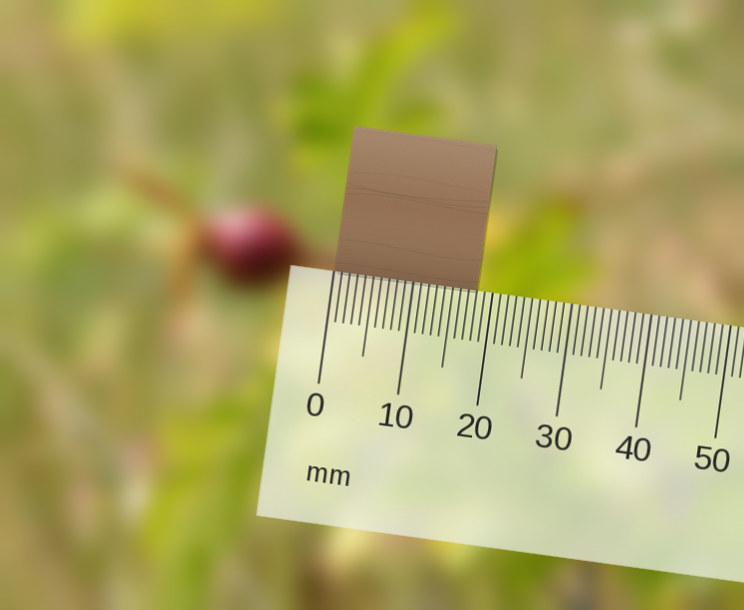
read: 18 mm
